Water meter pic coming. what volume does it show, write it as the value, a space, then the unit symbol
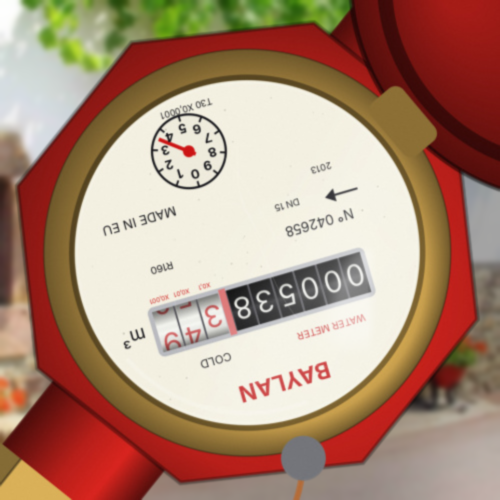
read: 538.3493 m³
